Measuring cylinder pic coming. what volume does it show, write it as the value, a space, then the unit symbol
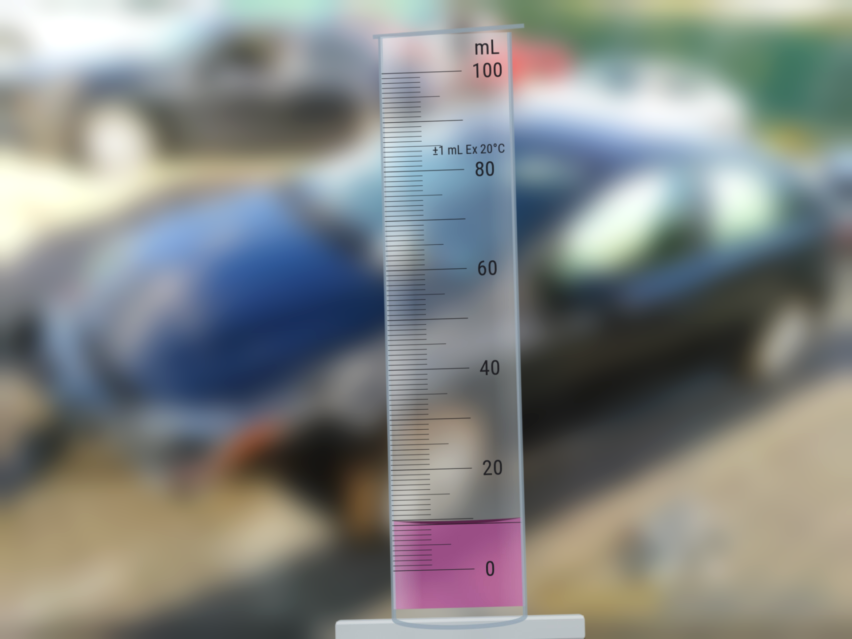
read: 9 mL
